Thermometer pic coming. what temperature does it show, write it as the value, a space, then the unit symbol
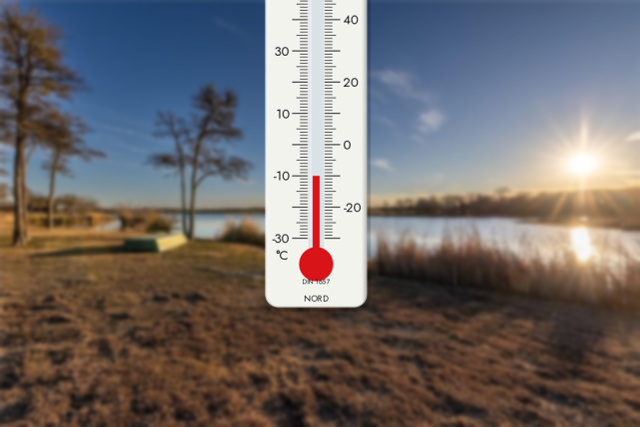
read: -10 °C
